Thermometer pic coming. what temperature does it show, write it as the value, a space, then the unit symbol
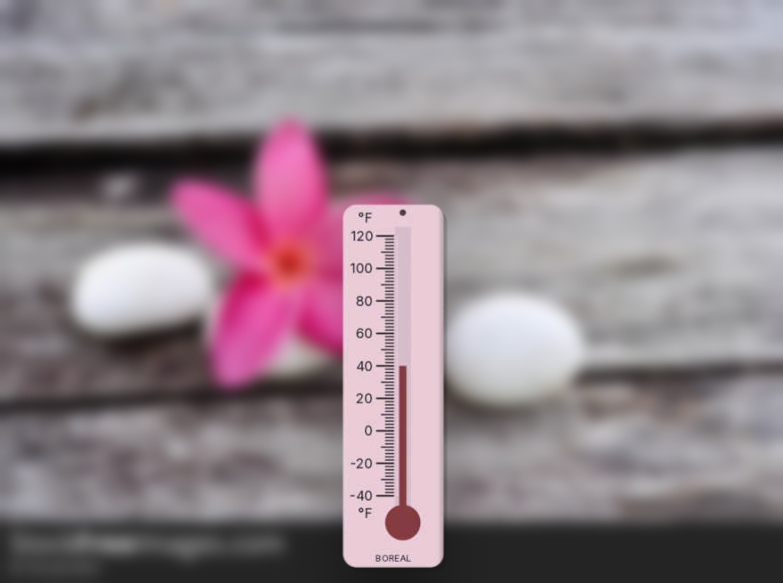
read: 40 °F
